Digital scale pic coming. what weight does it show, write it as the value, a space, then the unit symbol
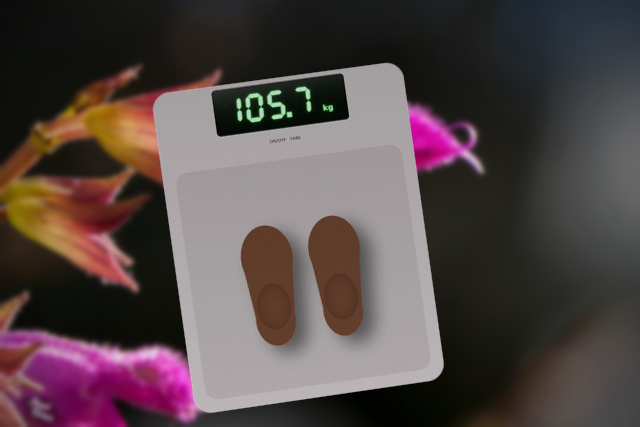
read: 105.7 kg
